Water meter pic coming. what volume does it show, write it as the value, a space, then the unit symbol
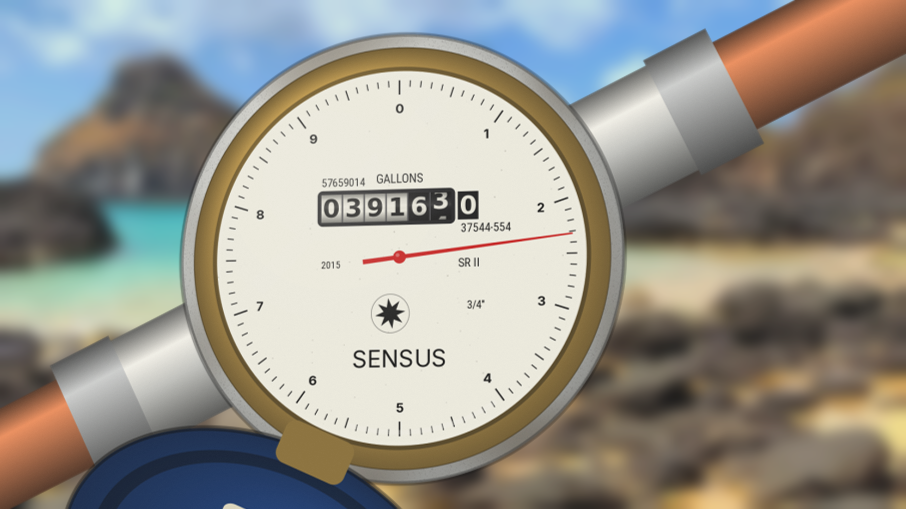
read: 391632.3 gal
